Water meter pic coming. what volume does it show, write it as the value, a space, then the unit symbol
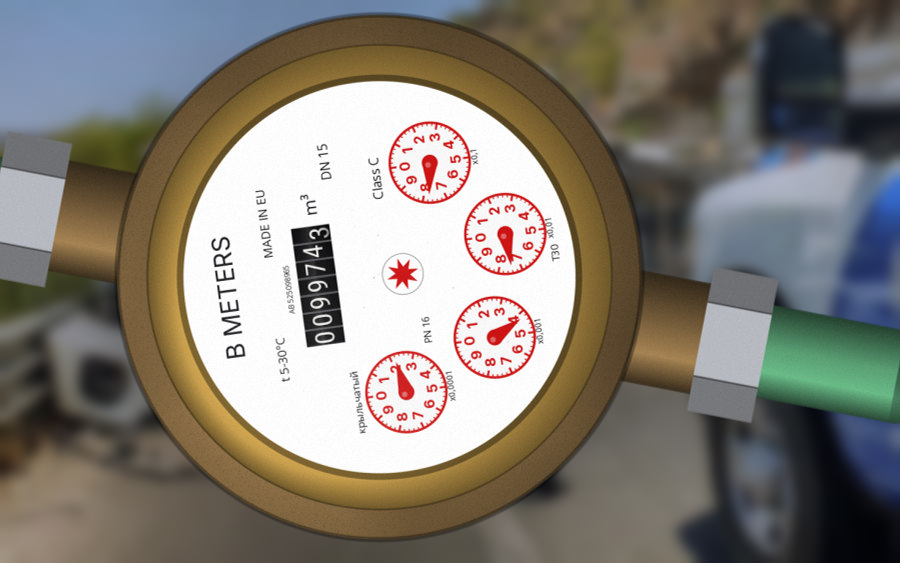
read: 99742.7742 m³
